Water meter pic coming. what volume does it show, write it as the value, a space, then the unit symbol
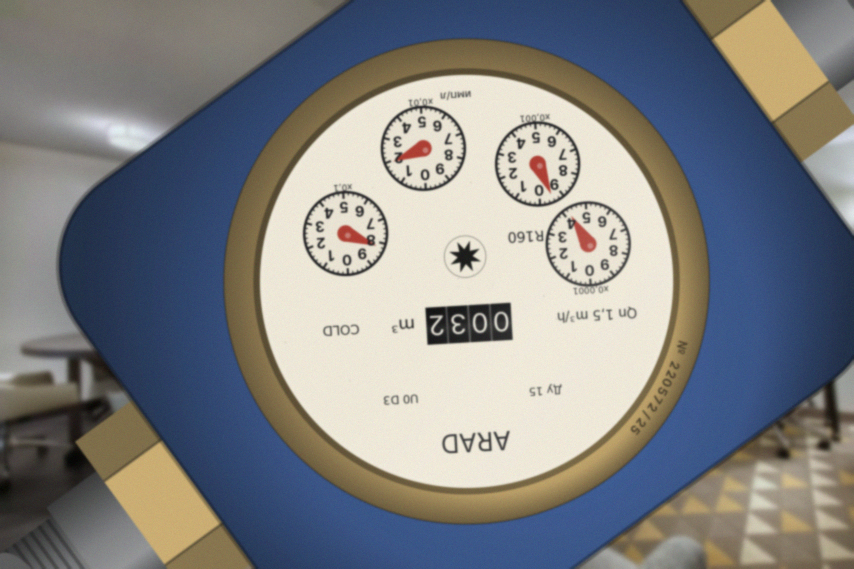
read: 32.8194 m³
